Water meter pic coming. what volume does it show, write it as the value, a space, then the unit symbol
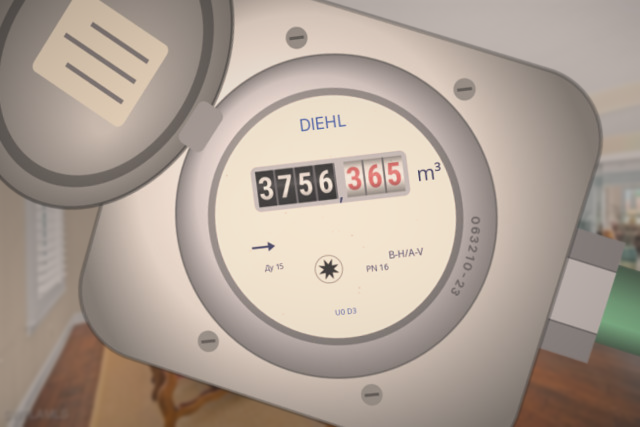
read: 3756.365 m³
